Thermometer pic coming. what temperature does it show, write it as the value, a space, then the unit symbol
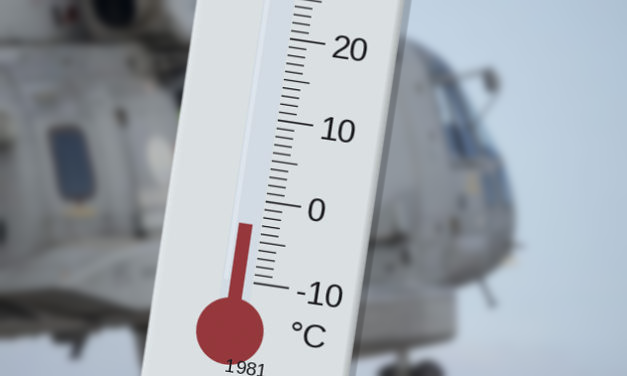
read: -3 °C
